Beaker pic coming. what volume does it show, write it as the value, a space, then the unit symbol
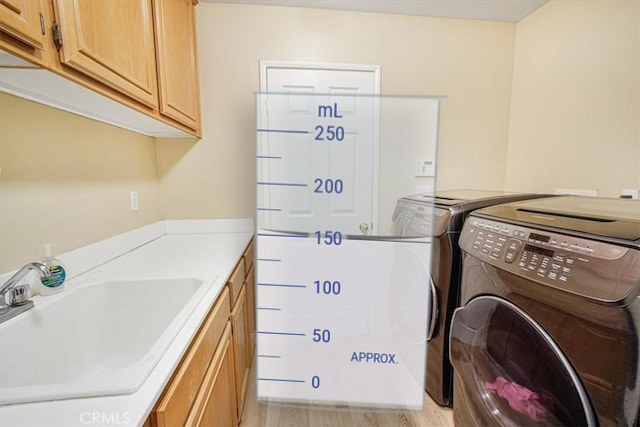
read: 150 mL
